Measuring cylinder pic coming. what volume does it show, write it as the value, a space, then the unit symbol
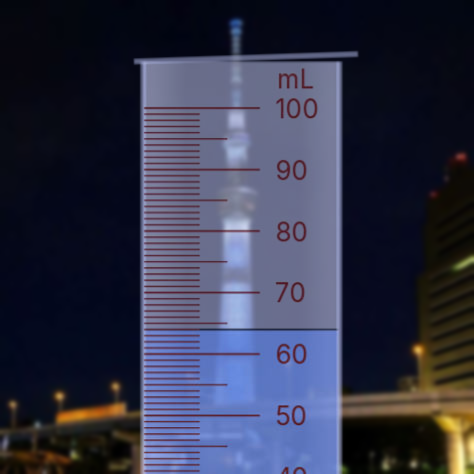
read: 64 mL
